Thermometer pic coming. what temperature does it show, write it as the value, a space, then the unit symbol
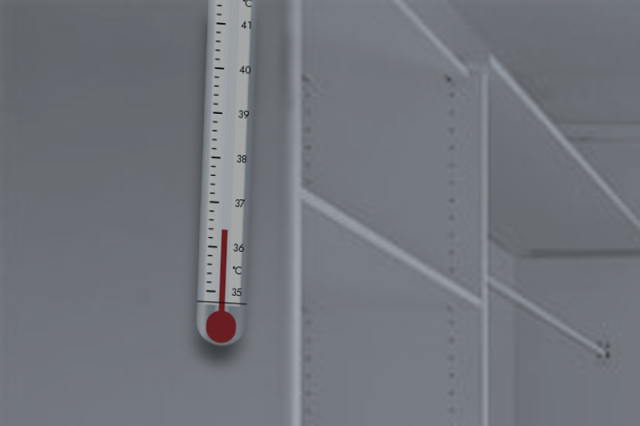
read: 36.4 °C
